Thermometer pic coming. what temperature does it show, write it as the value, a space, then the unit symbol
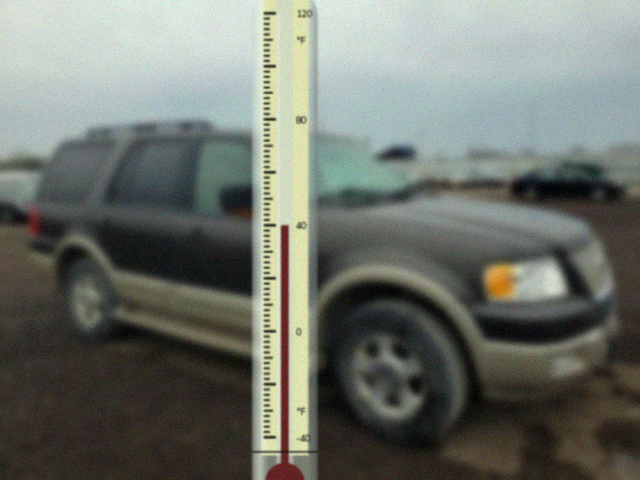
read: 40 °F
